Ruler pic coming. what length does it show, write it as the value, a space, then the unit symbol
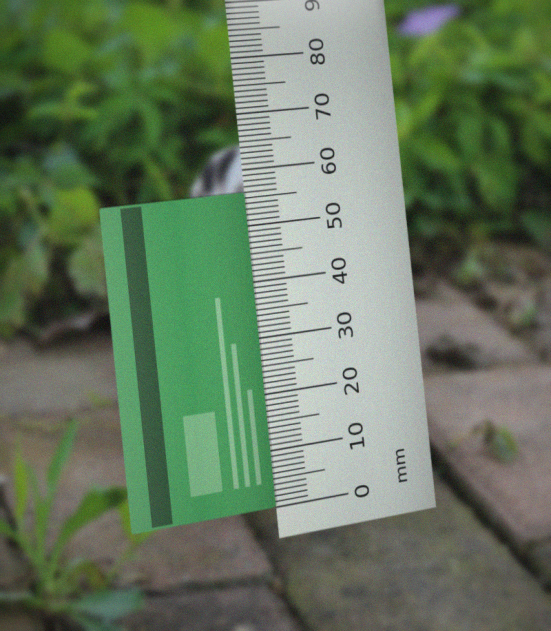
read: 56 mm
